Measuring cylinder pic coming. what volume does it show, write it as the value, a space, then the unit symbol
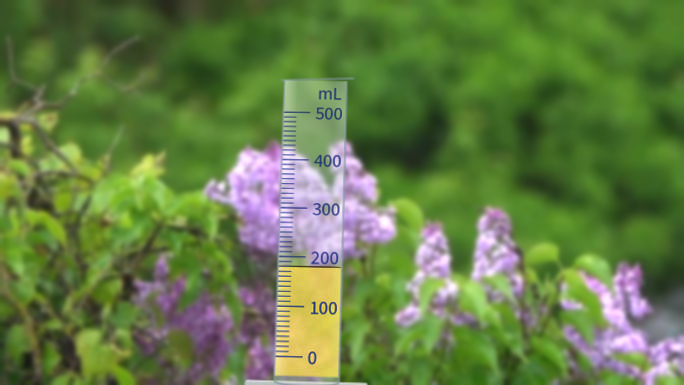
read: 180 mL
